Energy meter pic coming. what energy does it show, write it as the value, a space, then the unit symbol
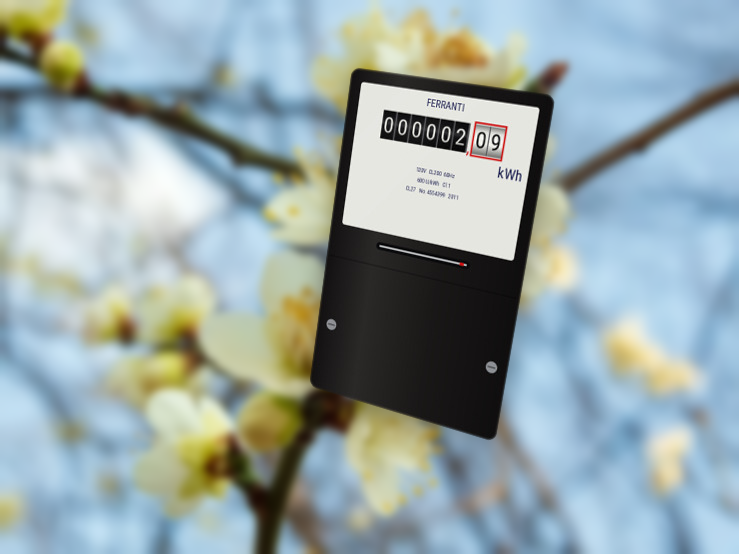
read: 2.09 kWh
